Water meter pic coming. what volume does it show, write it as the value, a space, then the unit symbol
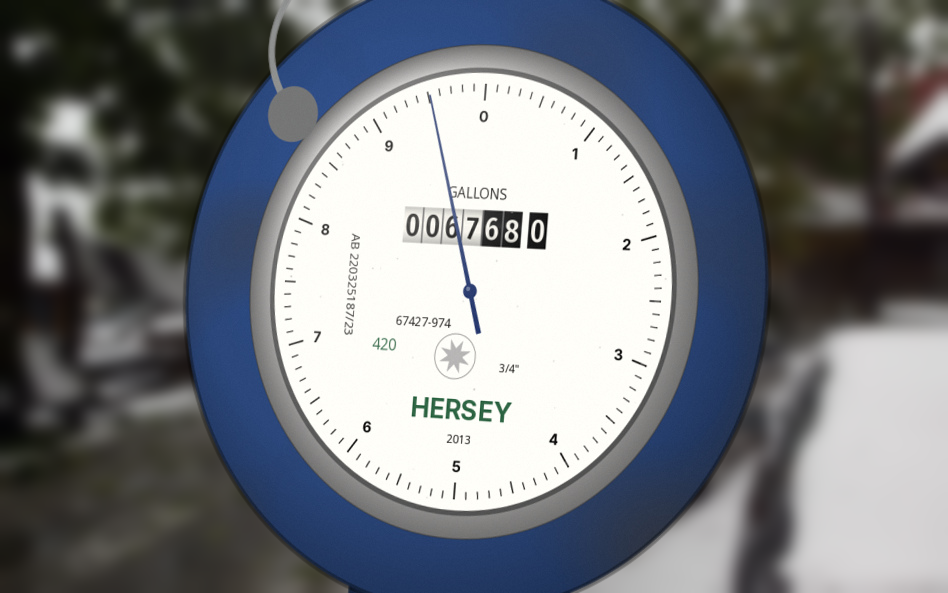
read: 67679.5 gal
